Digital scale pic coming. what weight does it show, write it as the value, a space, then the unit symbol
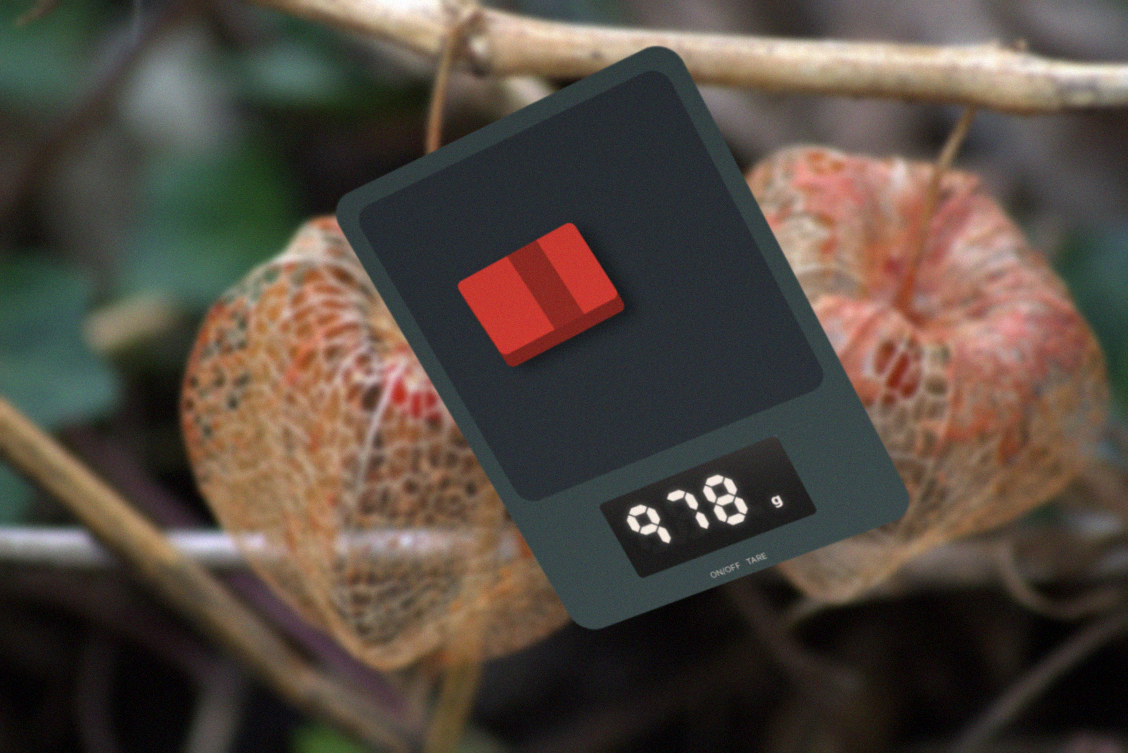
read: 978 g
